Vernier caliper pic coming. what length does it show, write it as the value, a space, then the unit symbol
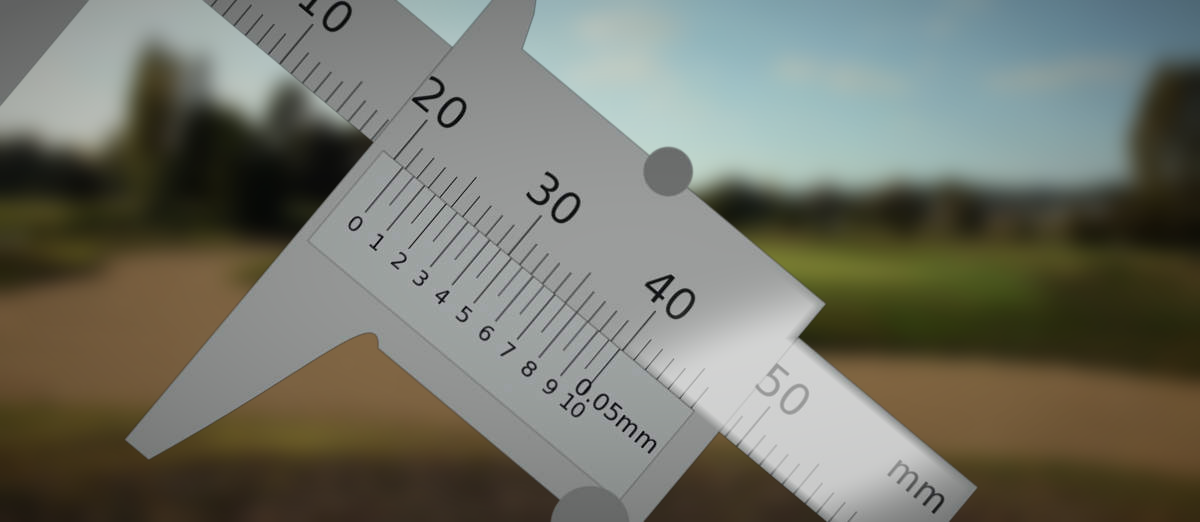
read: 20.8 mm
